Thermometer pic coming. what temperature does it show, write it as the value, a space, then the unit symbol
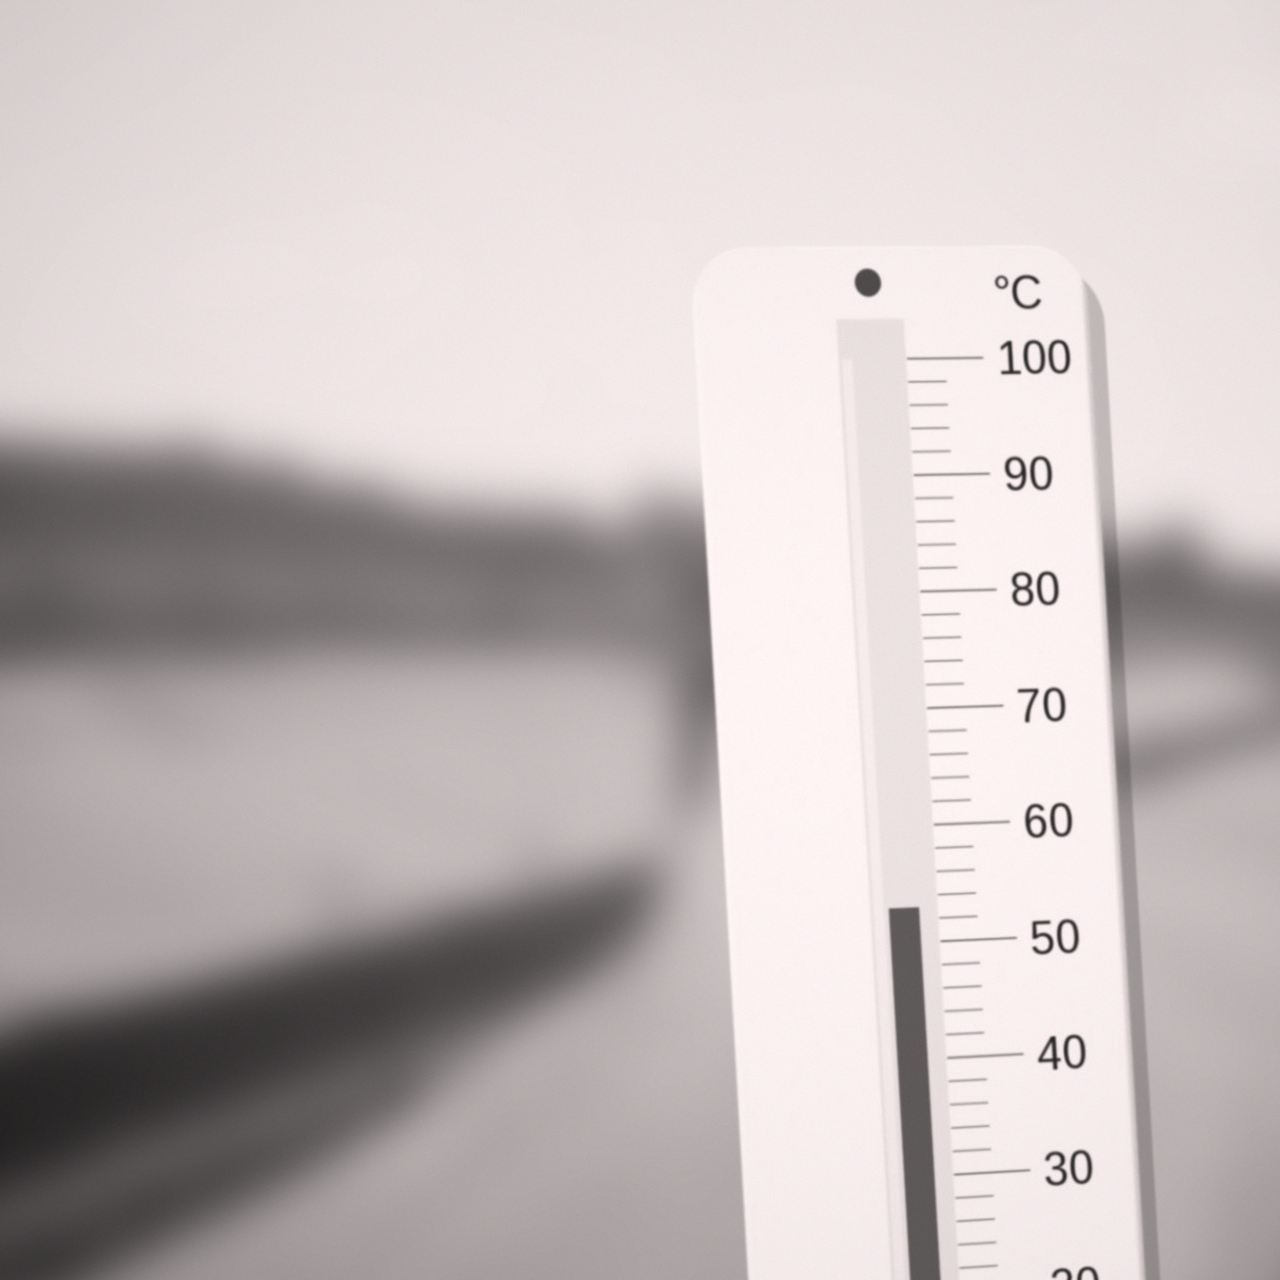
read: 53 °C
